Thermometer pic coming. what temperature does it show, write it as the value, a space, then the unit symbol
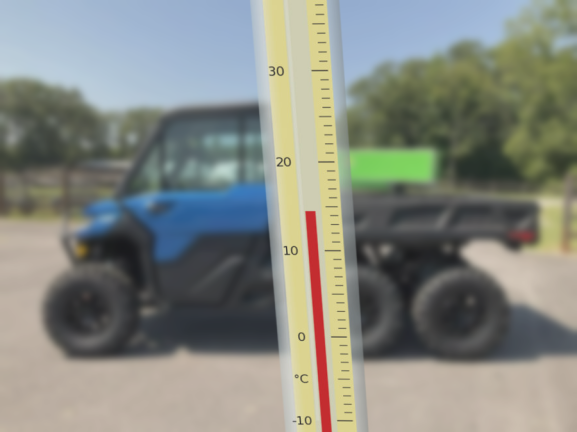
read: 14.5 °C
